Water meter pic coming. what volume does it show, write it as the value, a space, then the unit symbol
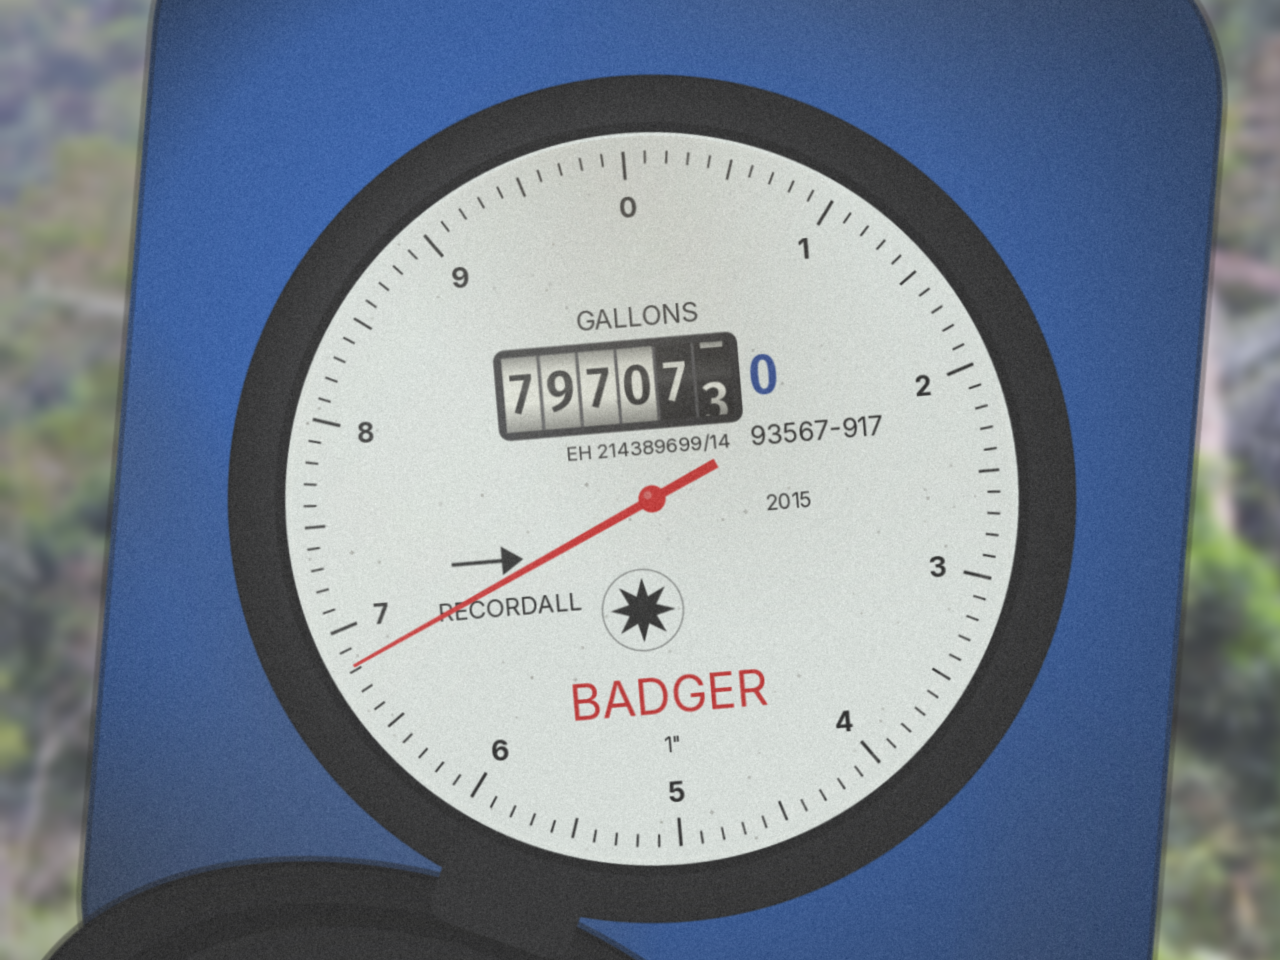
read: 7970726.8 gal
